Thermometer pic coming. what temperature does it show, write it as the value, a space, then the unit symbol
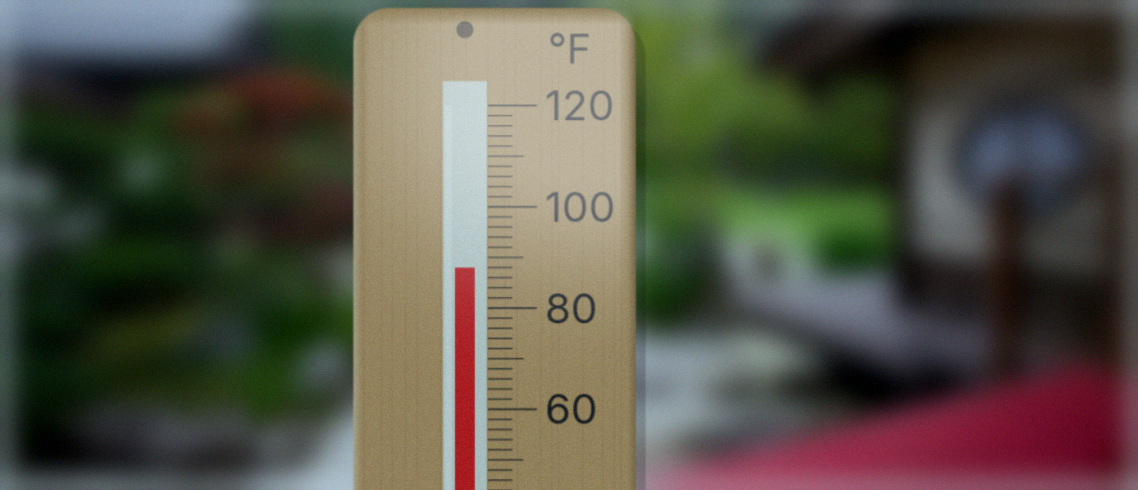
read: 88 °F
